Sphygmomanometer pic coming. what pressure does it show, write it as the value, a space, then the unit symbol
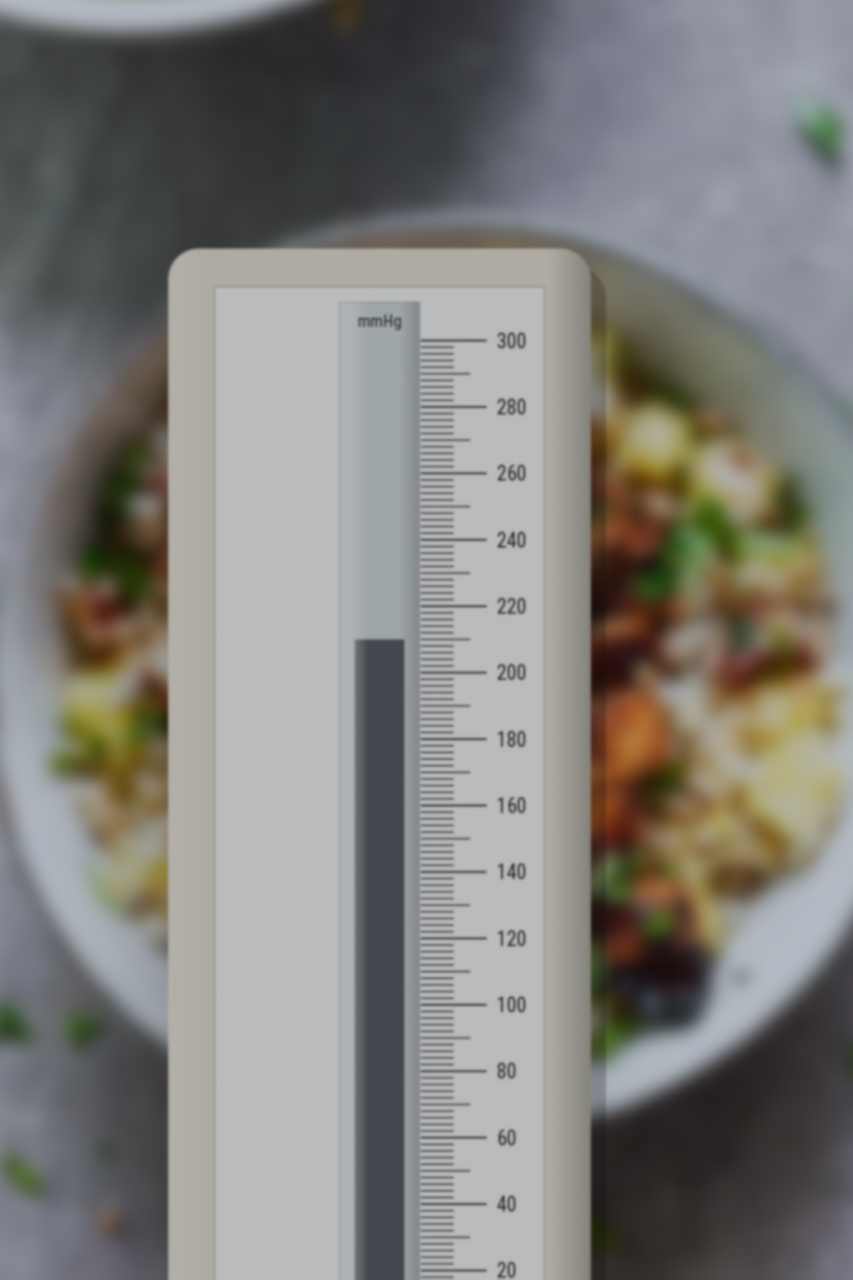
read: 210 mmHg
